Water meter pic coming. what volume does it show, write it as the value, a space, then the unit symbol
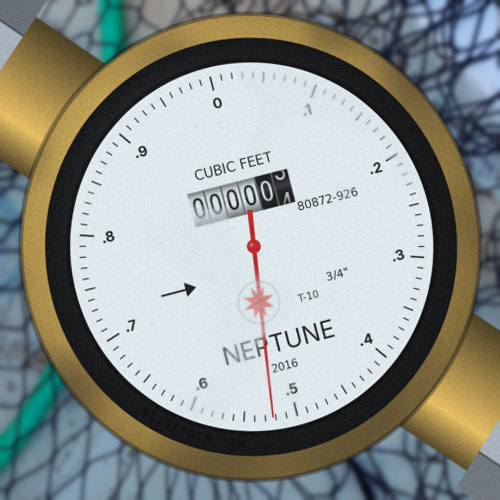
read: 3.52 ft³
